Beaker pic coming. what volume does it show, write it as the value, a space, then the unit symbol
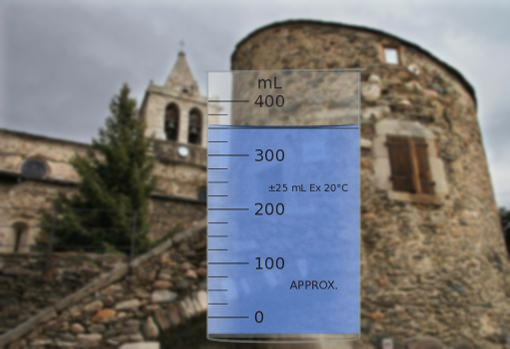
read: 350 mL
